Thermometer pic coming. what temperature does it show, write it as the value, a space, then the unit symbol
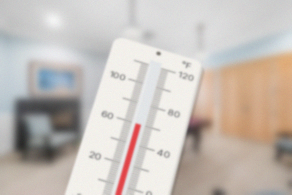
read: 60 °F
